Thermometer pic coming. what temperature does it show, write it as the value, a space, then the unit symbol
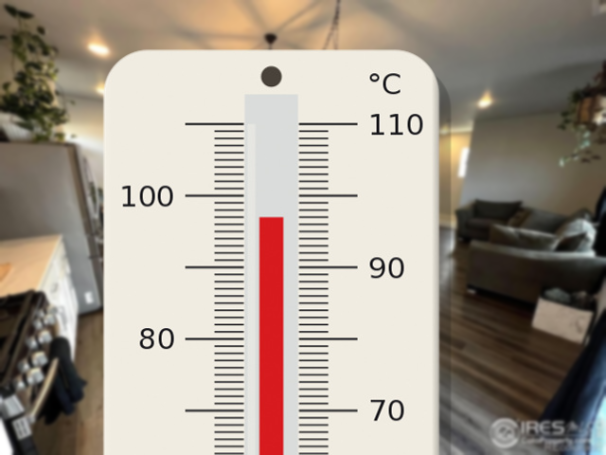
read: 97 °C
